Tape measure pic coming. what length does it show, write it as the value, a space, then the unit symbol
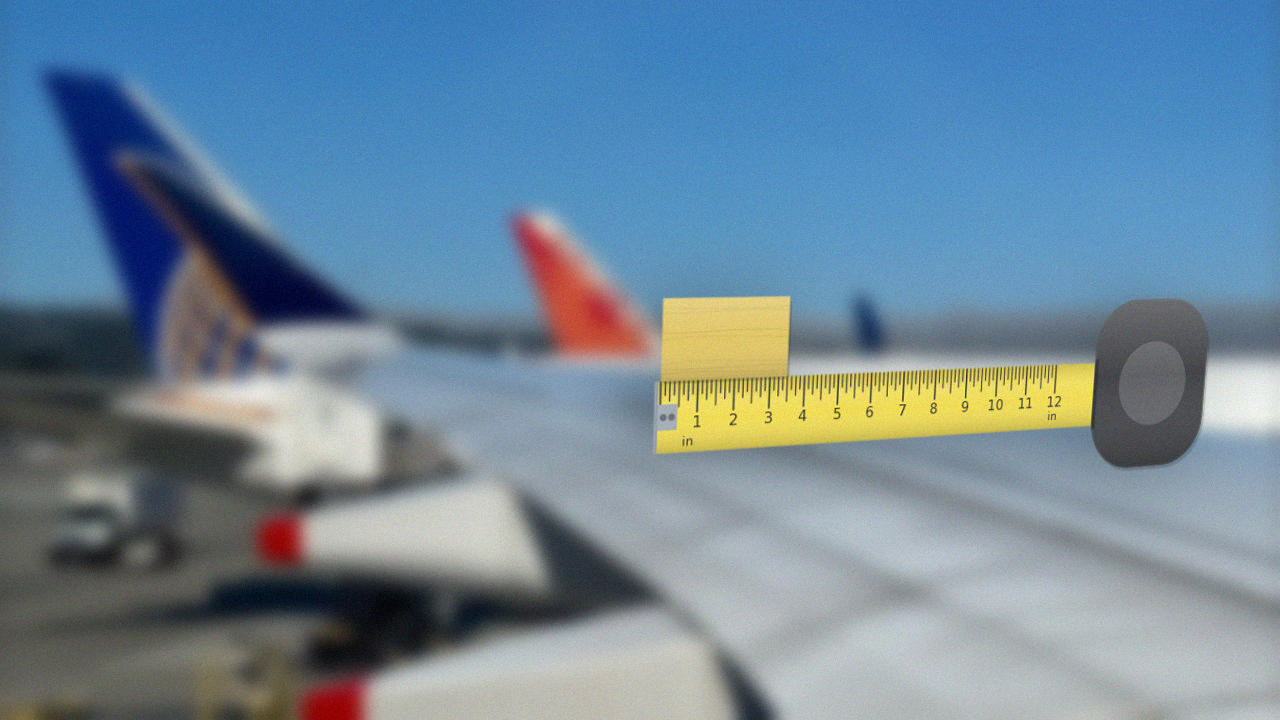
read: 3.5 in
